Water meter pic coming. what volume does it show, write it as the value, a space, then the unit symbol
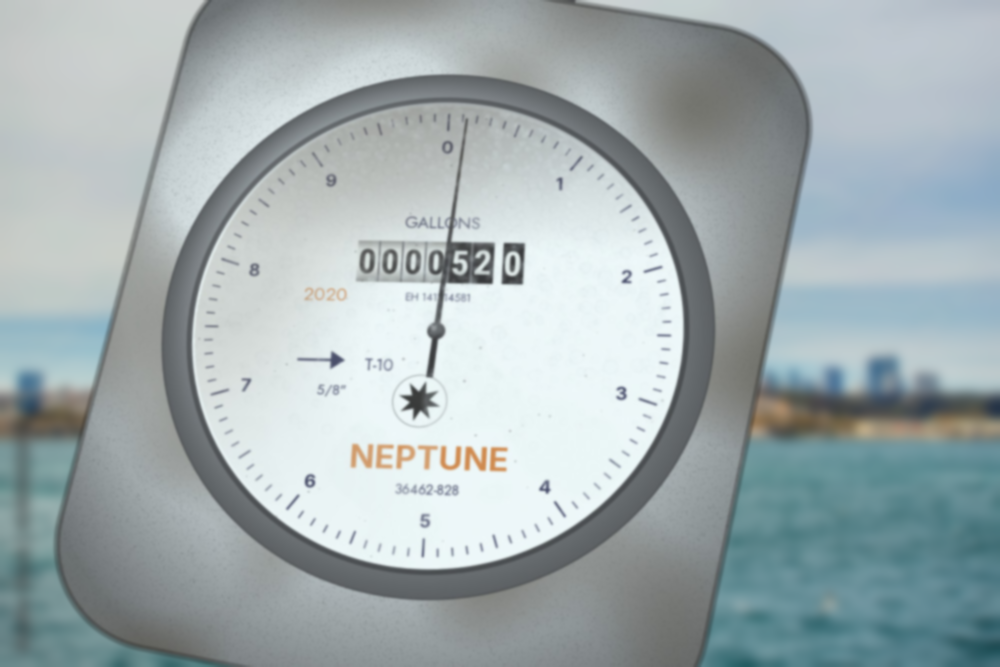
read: 520.1 gal
